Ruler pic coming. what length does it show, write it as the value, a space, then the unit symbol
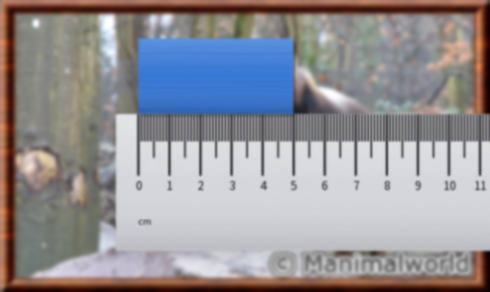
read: 5 cm
